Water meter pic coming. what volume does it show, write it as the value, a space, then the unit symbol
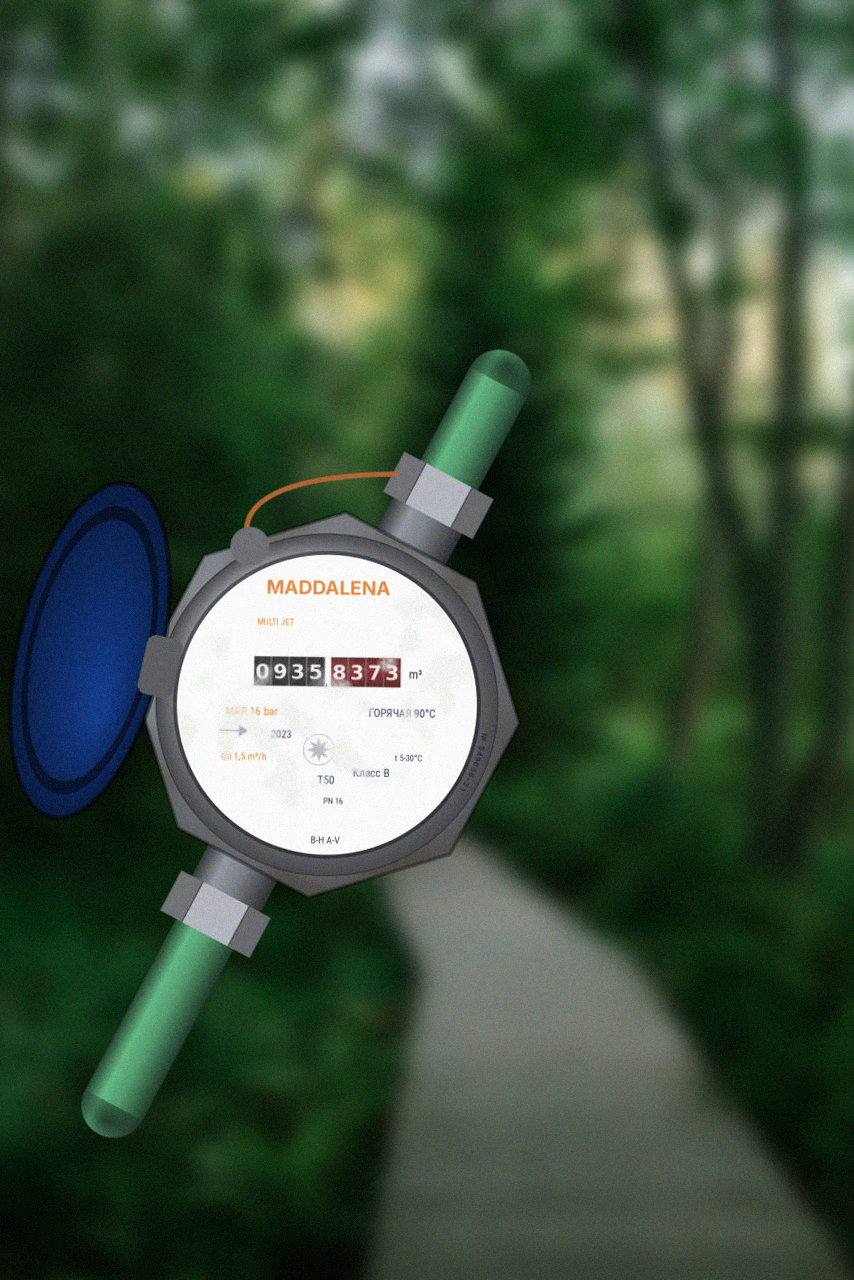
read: 935.8373 m³
